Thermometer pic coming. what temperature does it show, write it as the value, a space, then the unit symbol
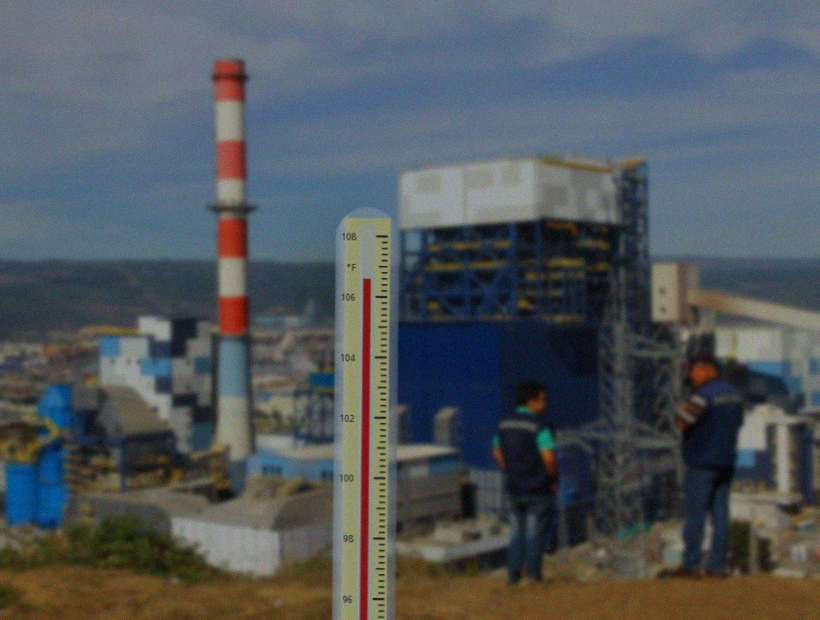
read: 106.6 °F
